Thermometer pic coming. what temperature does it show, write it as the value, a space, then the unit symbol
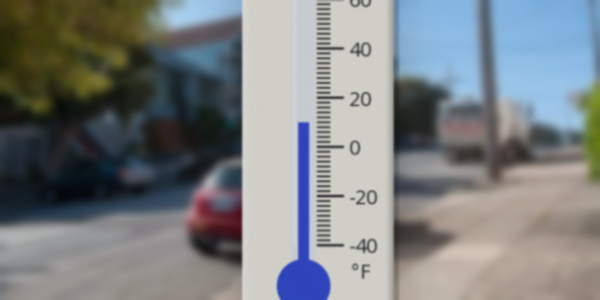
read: 10 °F
